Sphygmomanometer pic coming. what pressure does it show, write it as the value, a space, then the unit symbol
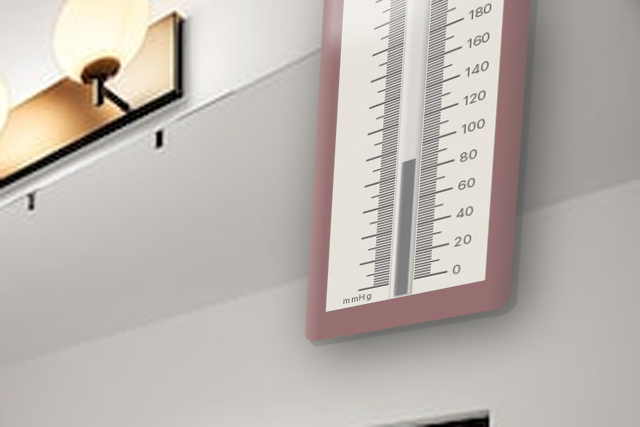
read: 90 mmHg
